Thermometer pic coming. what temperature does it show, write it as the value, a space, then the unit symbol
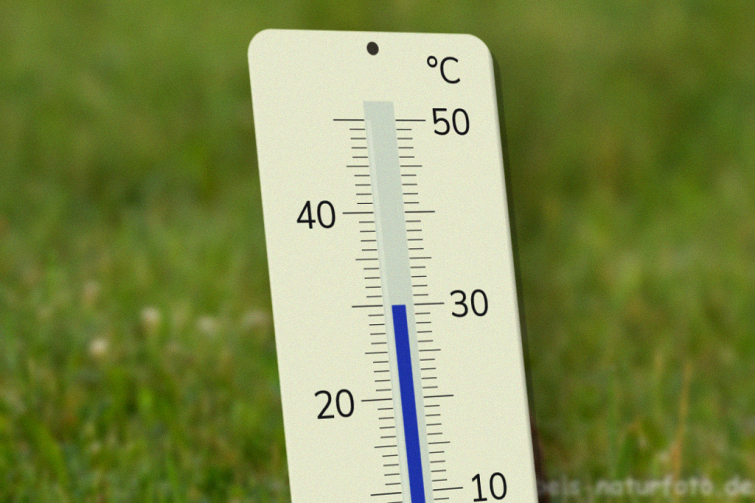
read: 30 °C
